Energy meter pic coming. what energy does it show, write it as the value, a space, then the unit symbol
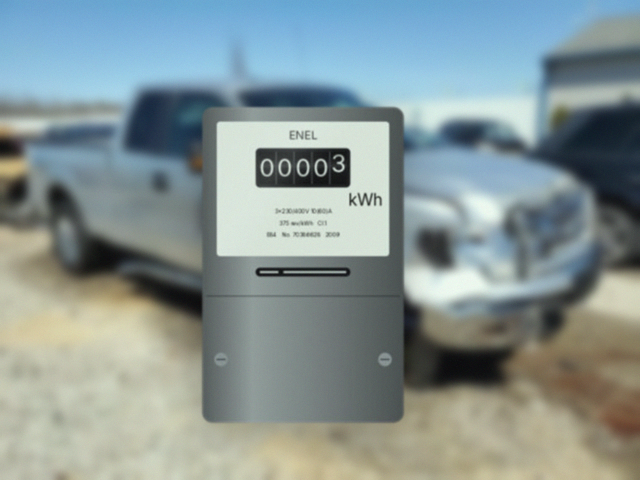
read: 3 kWh
